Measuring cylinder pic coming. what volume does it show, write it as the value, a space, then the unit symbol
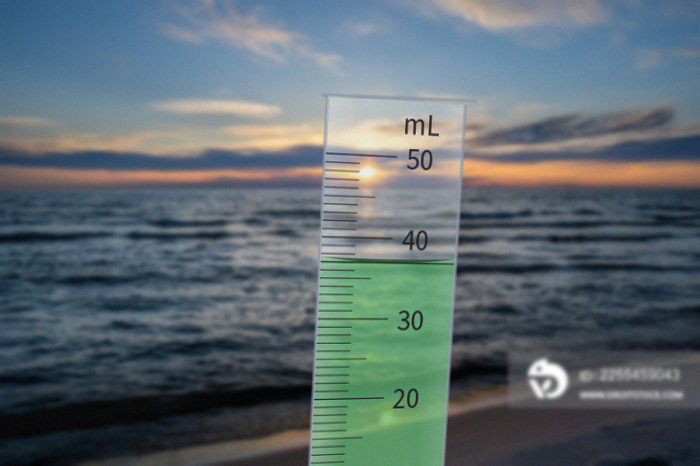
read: 37 mL
